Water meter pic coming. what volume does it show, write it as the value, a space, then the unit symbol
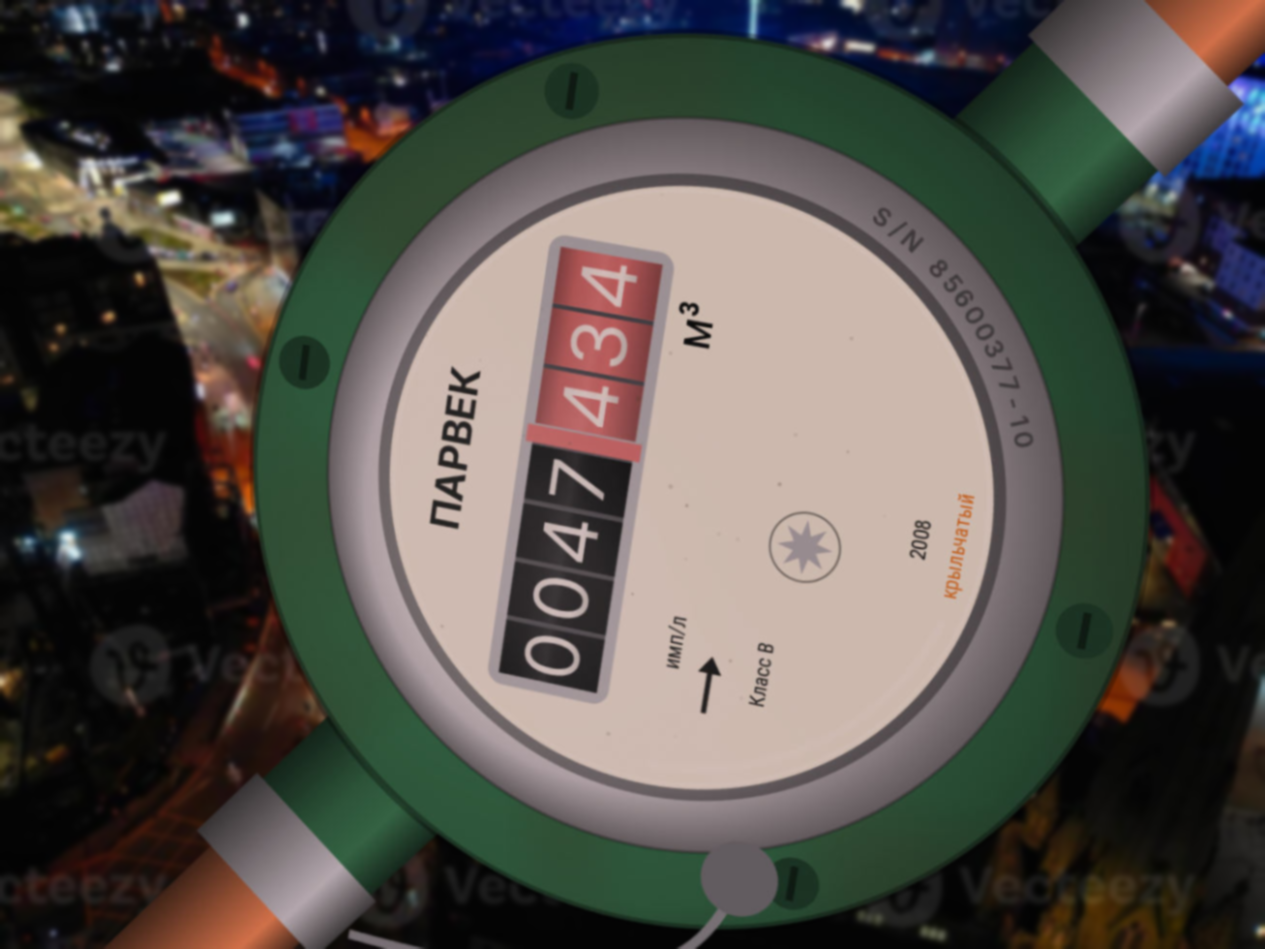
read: 47.434 m³
